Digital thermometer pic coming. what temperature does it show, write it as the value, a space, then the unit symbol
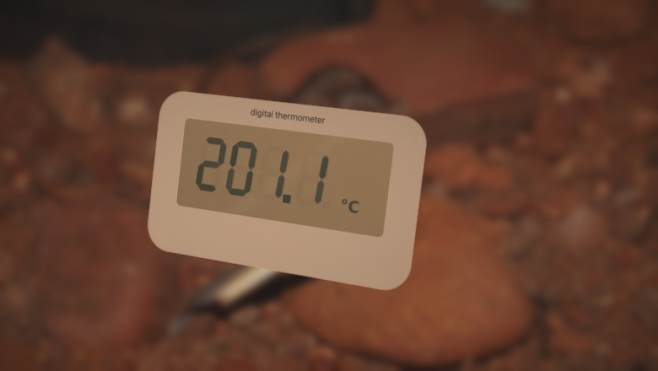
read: 201.1 °C
